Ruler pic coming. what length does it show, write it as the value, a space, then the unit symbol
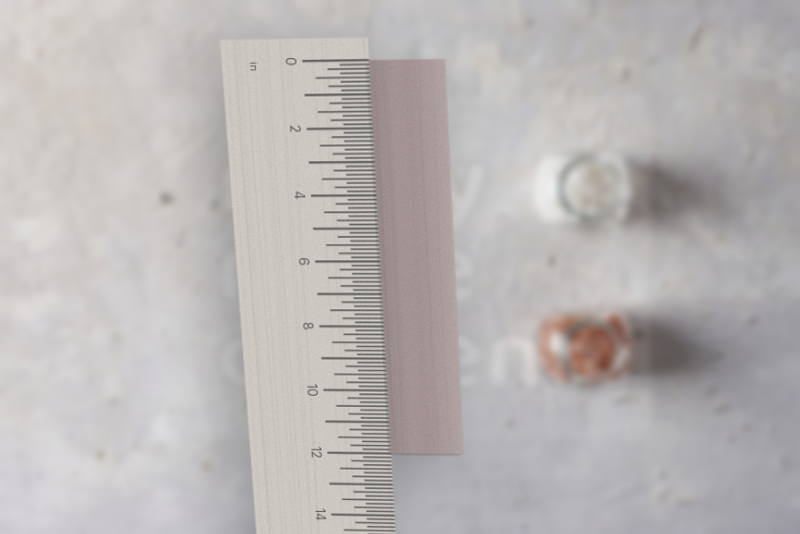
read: 12 in
